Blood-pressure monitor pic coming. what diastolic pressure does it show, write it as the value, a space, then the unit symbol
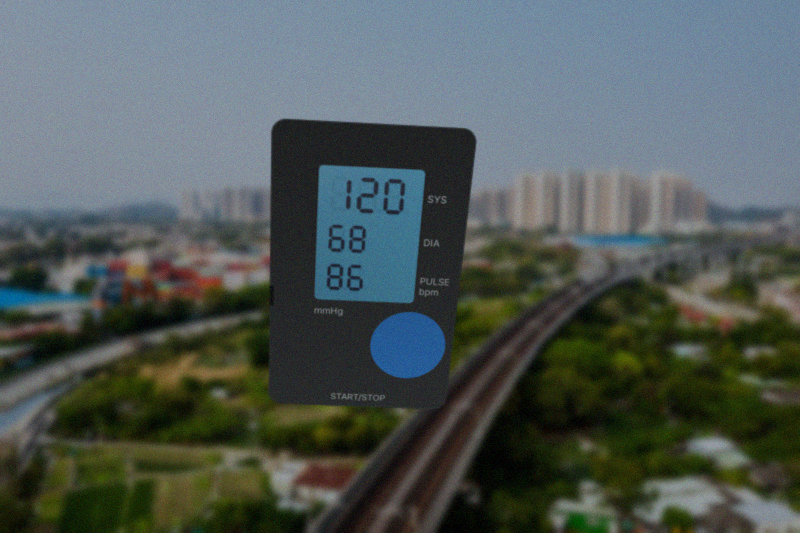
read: 68 mmHg
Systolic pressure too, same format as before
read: 120 mmHg
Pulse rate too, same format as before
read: 86 bpm
